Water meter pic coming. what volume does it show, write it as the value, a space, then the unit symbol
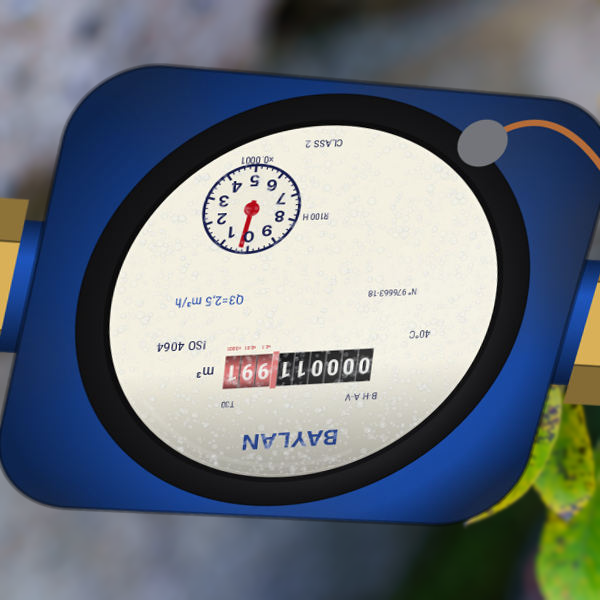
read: 11.9910 m³
